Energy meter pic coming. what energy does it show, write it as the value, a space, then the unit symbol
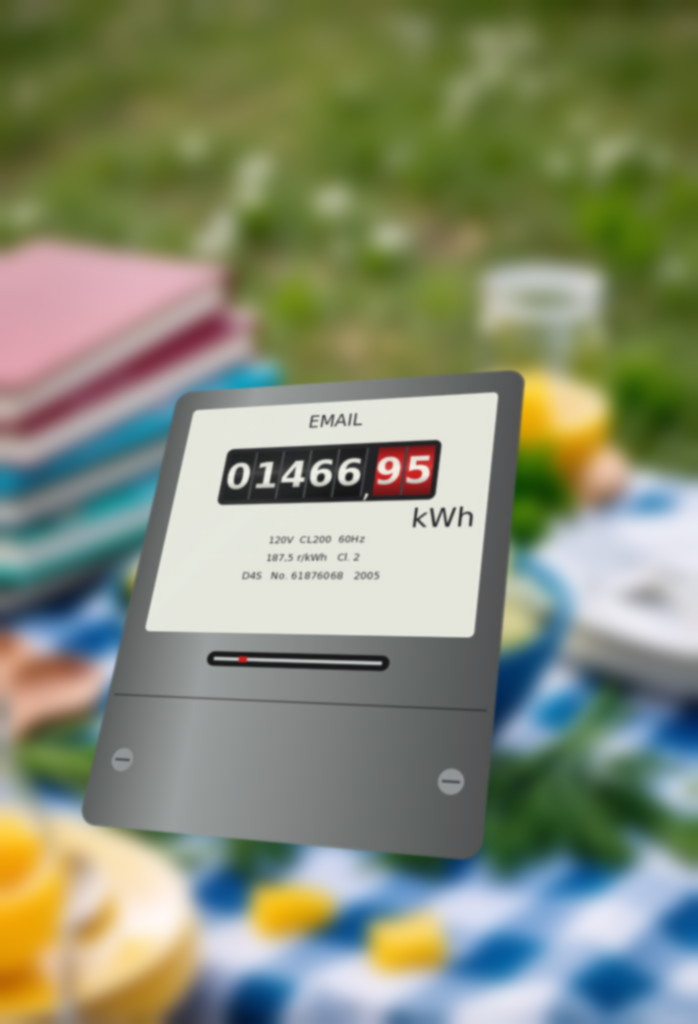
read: 1466.95 kWh
